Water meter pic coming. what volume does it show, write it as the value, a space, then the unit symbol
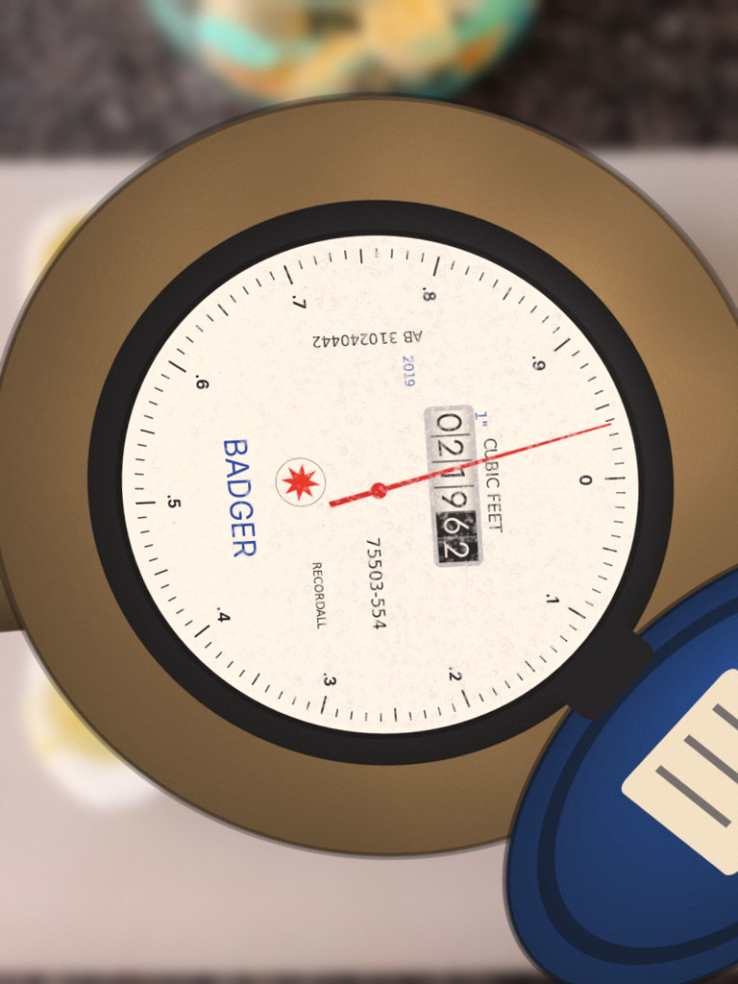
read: 21961.96 ft³
